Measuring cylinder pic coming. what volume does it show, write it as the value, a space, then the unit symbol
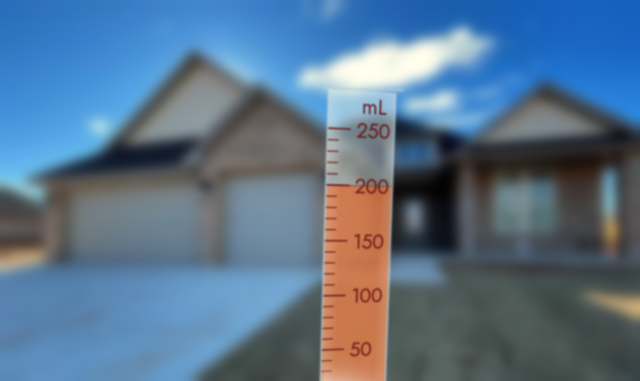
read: 200 mL
